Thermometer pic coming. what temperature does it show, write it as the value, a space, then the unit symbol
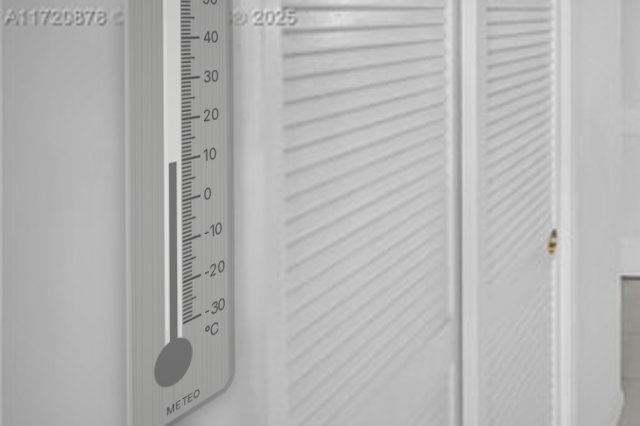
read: 10 °C
